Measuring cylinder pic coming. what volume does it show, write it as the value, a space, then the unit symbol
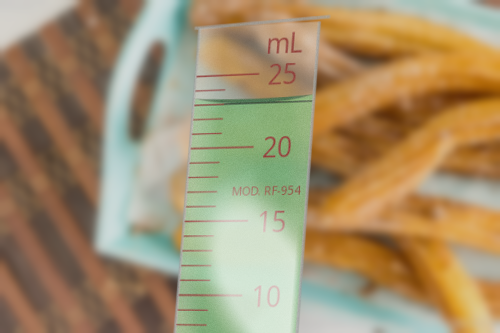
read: 23 mL
